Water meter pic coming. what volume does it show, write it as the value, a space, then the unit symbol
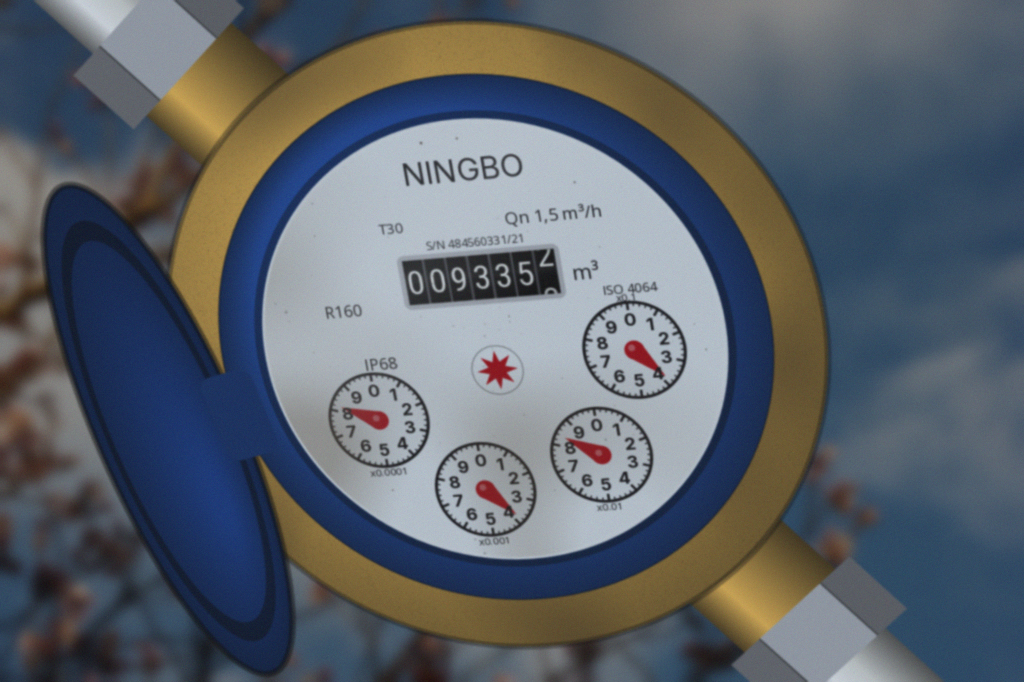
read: 93352.3838 m³
